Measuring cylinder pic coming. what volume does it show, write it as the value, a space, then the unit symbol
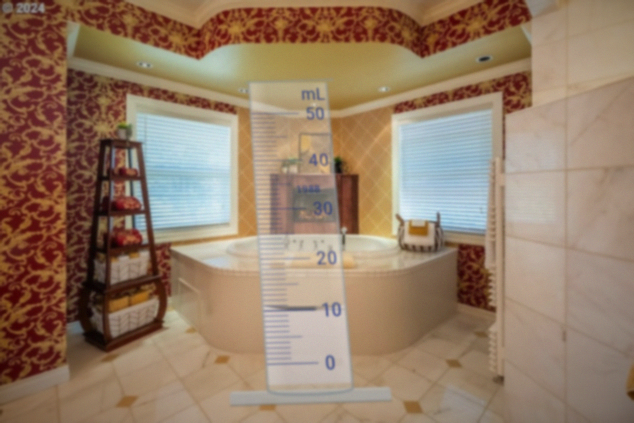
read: 10 mL
